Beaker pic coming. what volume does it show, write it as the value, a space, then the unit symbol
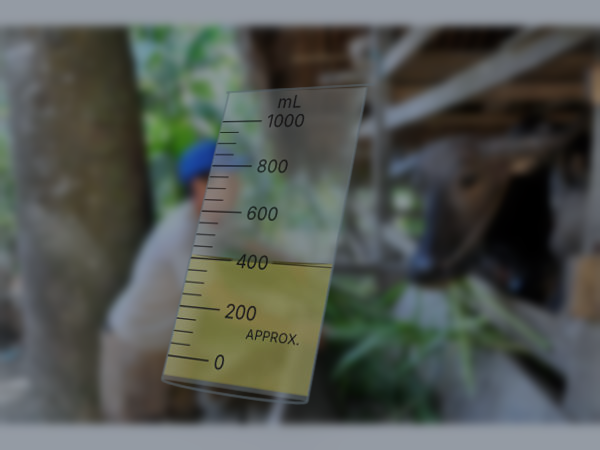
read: 400 mL
